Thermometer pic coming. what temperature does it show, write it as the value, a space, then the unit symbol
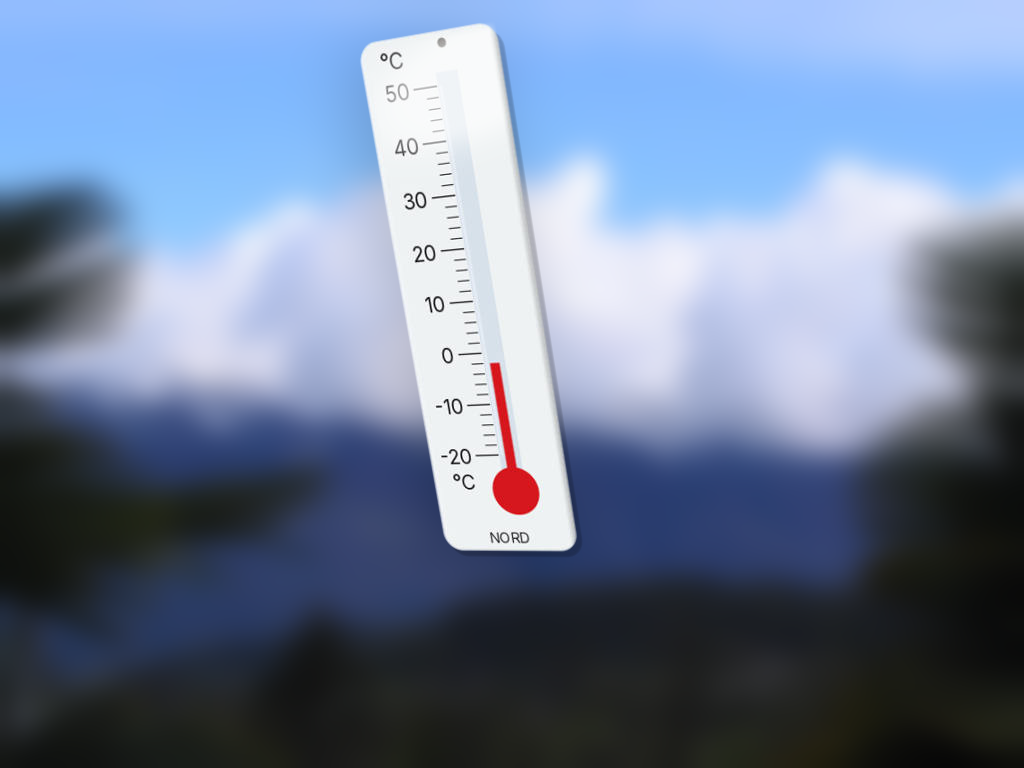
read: -2 °C
